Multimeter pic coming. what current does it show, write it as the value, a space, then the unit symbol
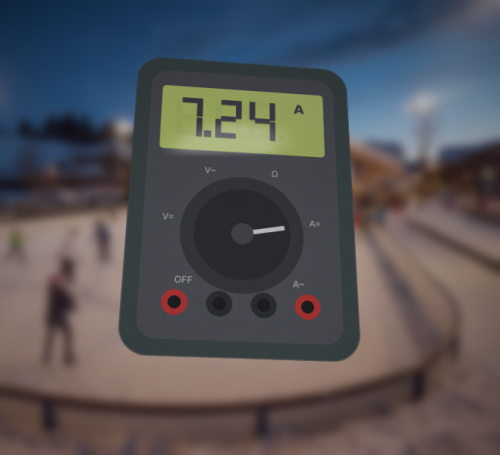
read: 7.24 A
